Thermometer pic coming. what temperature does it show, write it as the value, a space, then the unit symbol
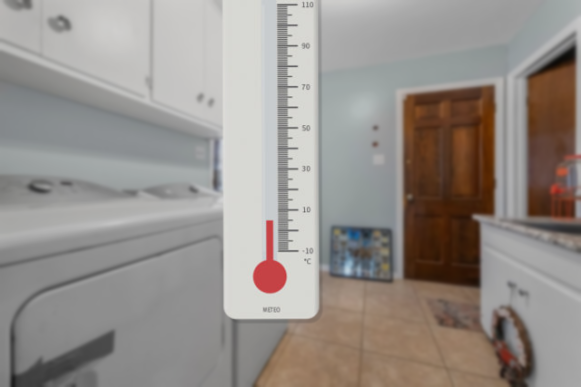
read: 5 °C
